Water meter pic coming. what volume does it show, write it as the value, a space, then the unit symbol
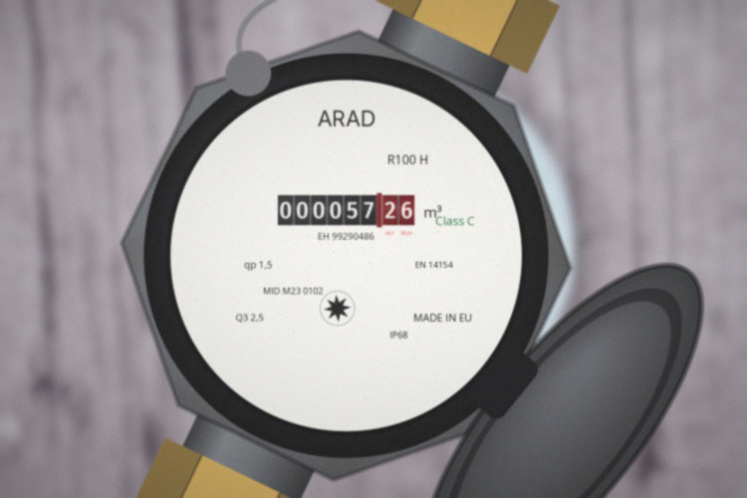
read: 57.26 m³
